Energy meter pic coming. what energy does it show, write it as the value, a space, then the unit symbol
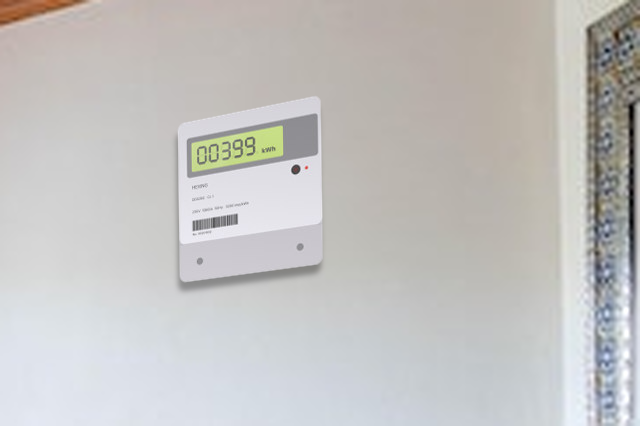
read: 399 kWh
